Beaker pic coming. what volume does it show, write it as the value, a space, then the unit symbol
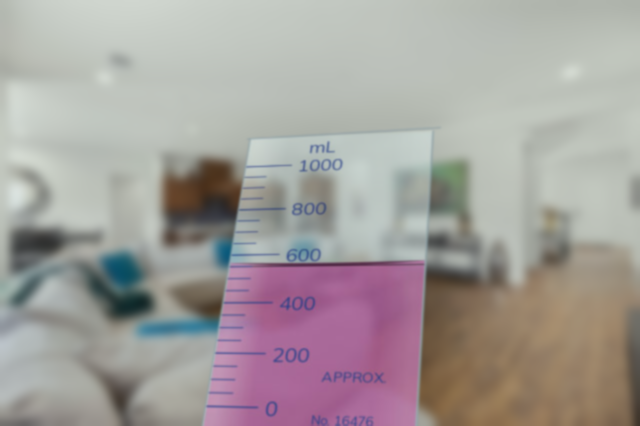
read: 550 mL
